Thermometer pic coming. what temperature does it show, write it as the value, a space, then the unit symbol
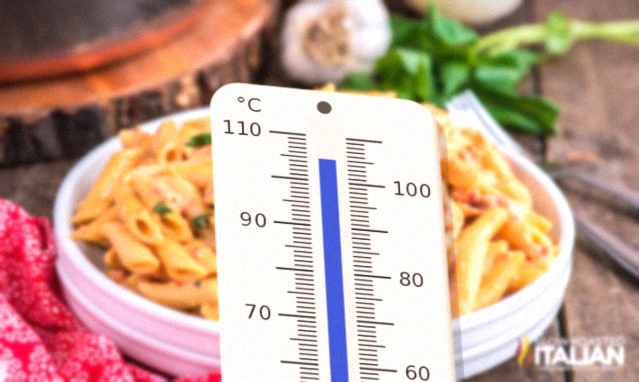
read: 105 °C
